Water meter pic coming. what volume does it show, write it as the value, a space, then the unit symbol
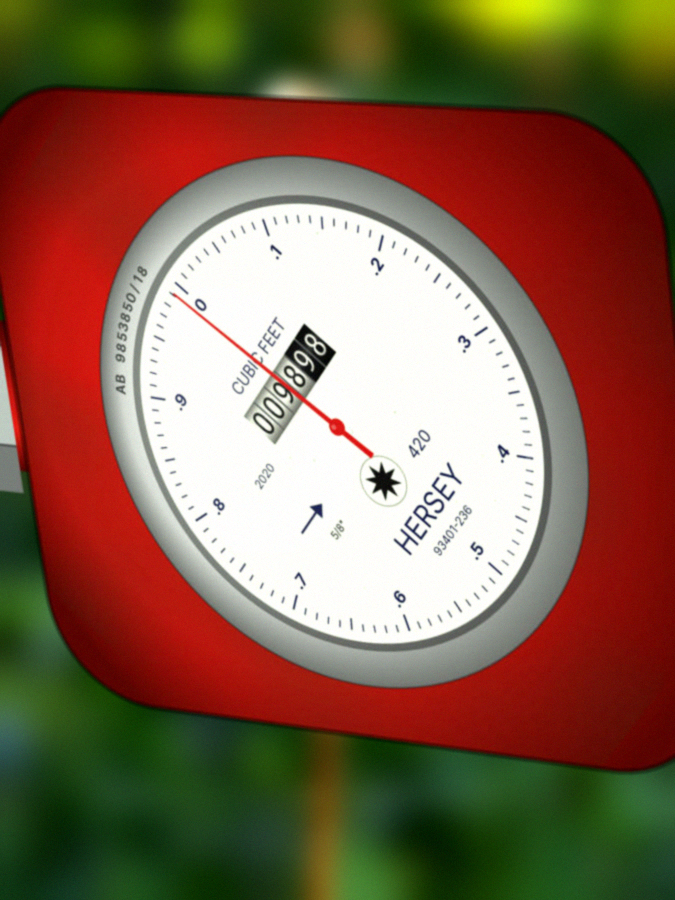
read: 9897.99 ft³
